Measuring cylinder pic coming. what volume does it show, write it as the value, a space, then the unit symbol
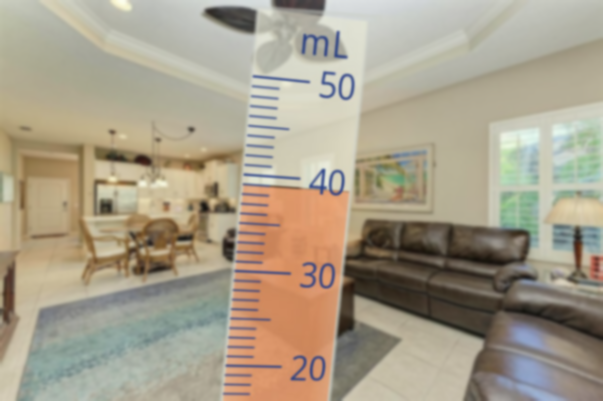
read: 39 mL
